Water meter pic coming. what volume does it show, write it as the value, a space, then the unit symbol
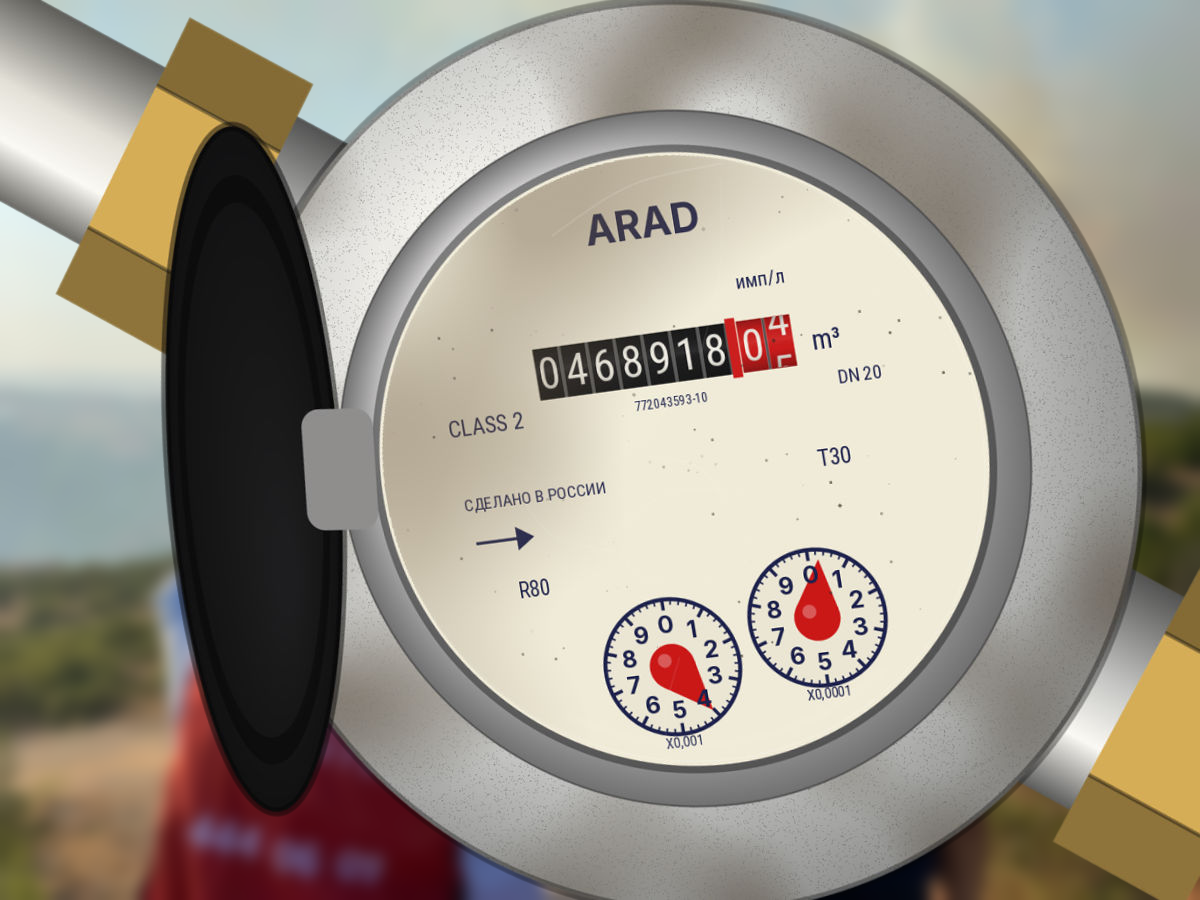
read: 468918.0440 m³
